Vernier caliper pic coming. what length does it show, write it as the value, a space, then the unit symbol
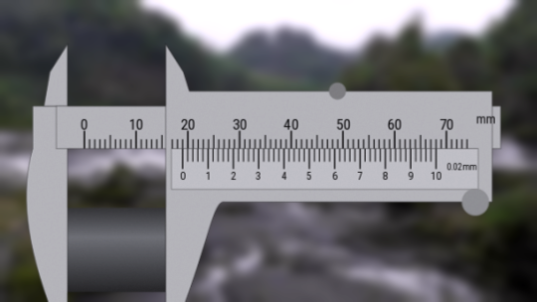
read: 19.0 mm
